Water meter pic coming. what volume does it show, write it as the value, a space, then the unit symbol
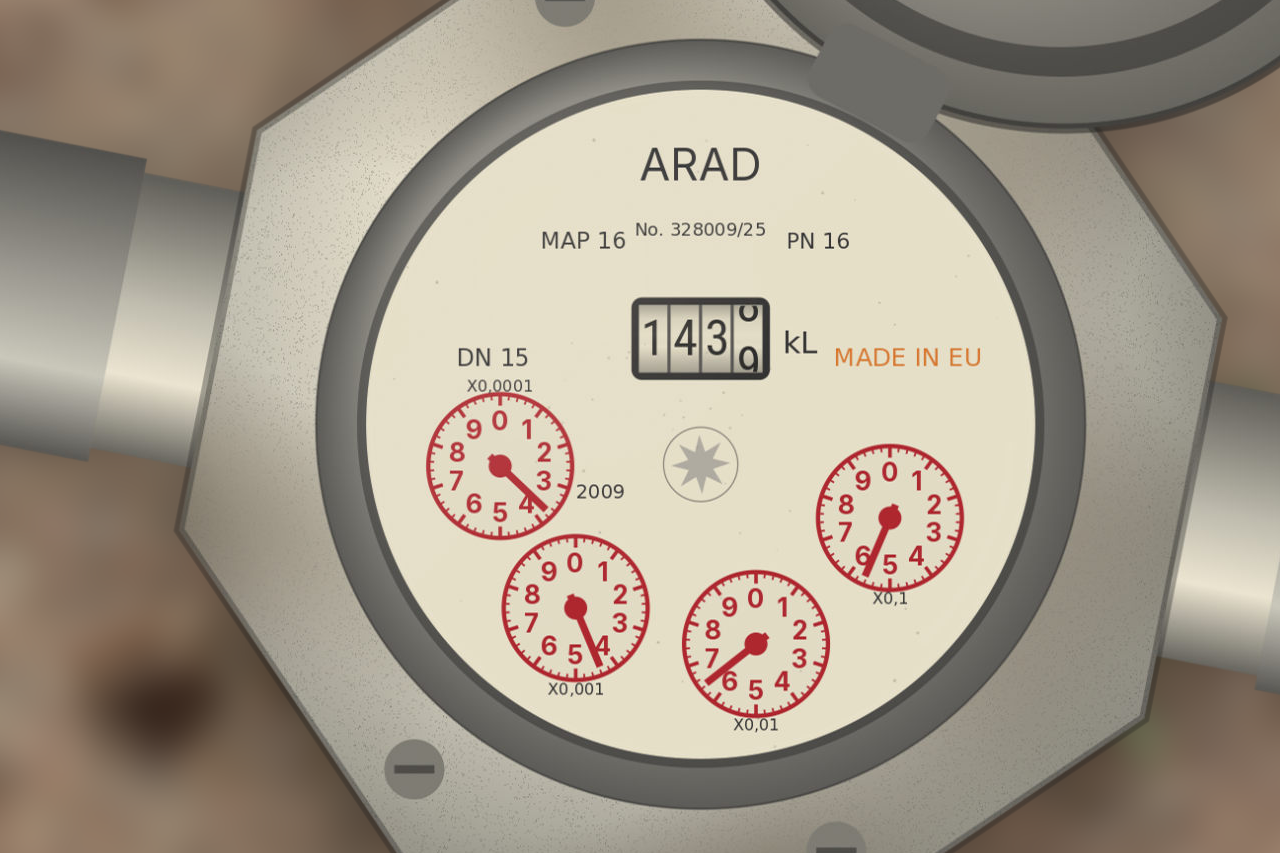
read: 1438.5643 kL
